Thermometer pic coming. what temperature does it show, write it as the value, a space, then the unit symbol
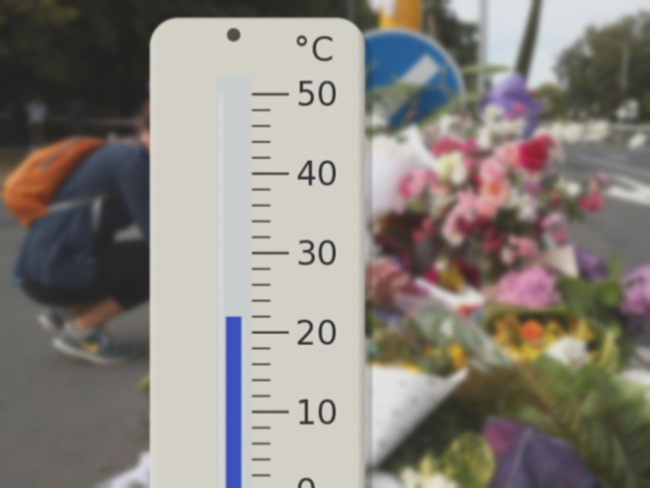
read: 22 °C
